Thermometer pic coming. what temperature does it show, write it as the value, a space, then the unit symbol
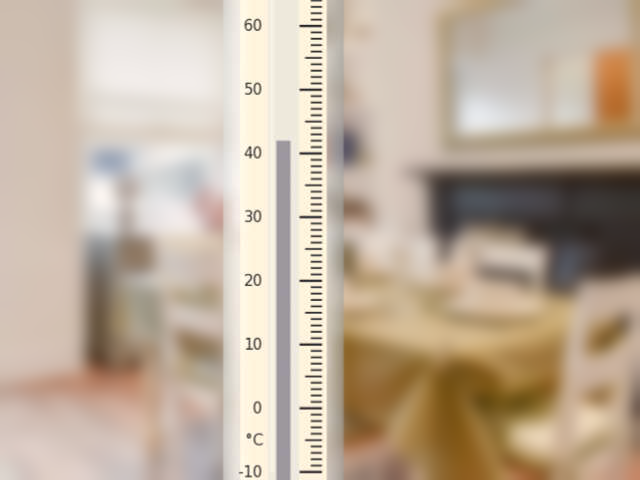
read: 42 °C
